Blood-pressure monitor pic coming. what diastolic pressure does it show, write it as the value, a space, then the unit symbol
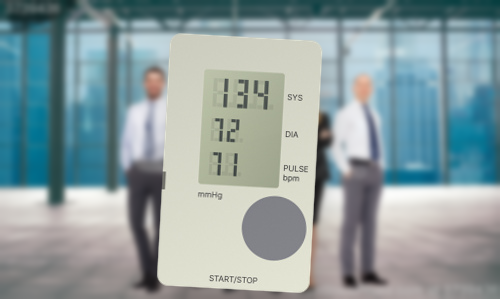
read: 72 mmHg
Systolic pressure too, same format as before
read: 134 mmHg
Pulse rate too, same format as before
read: 71 bpm
